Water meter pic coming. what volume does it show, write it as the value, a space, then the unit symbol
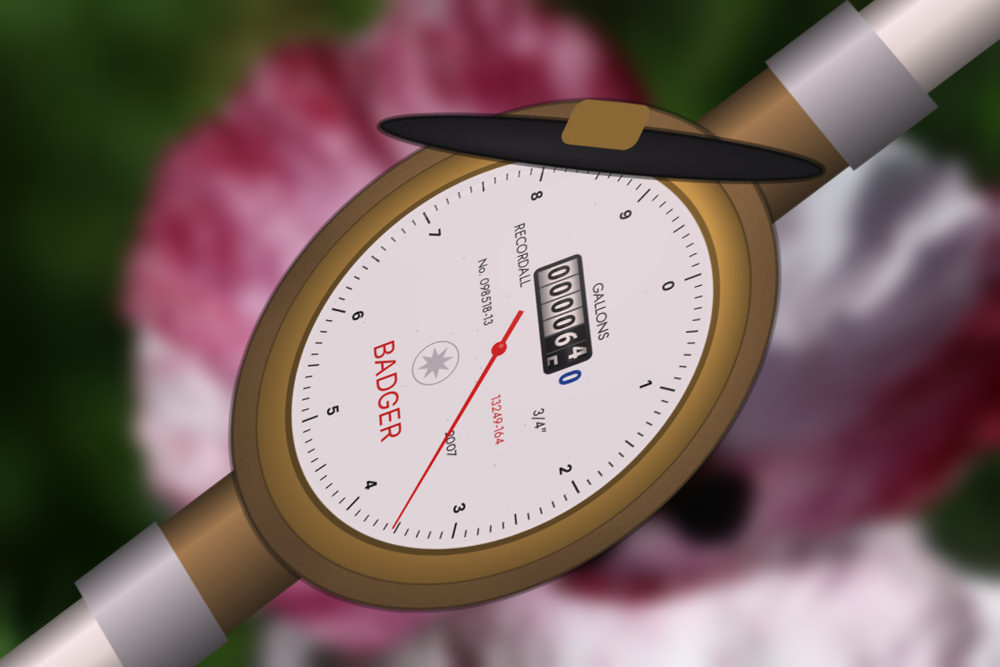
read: 643.5 gal
